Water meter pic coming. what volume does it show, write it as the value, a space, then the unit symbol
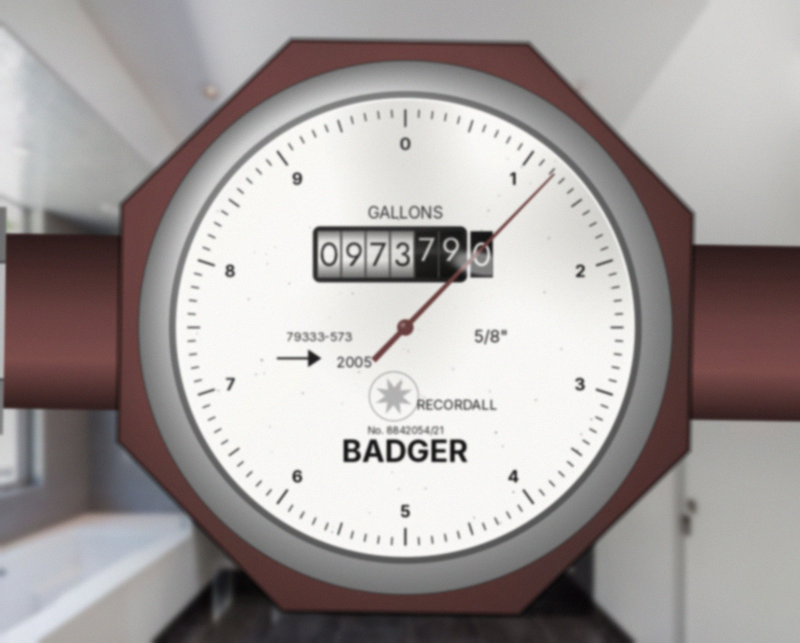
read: 973791.2 gal
